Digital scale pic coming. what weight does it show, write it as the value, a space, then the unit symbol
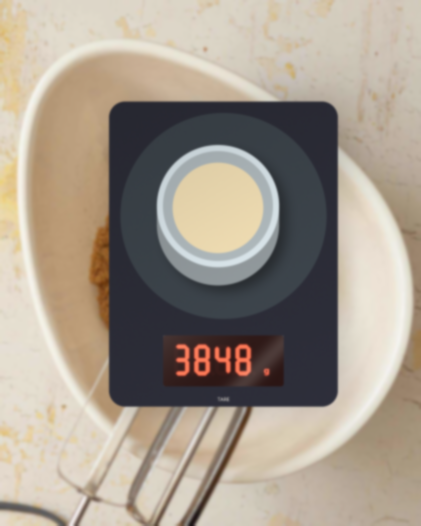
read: 3848 g
